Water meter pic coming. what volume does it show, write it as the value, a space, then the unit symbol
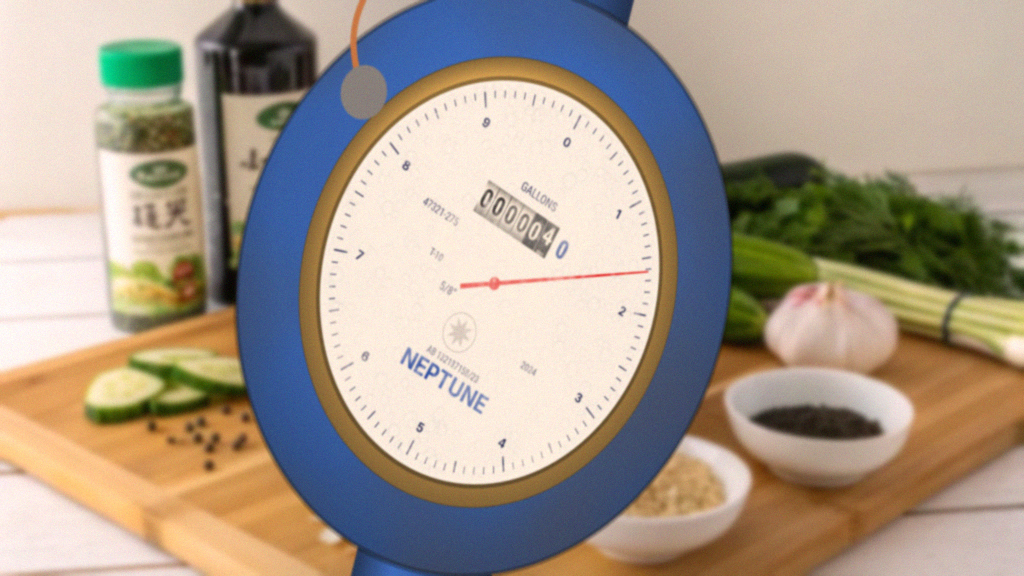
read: 41.6 gal
